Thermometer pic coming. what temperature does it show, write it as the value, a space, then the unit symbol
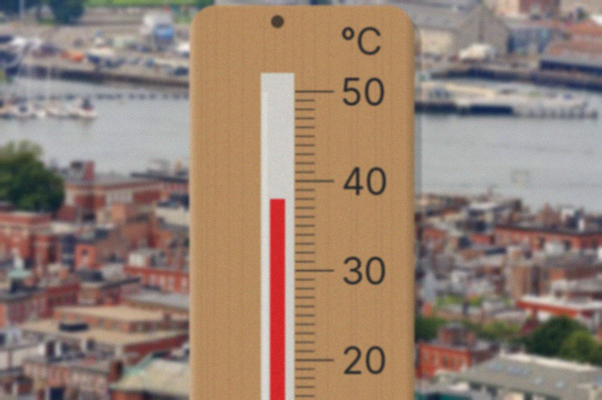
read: 38 °C
